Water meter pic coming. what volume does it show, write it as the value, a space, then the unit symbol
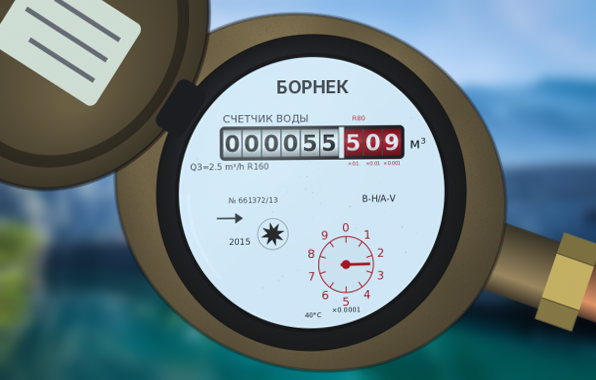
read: 55.5092 m³
